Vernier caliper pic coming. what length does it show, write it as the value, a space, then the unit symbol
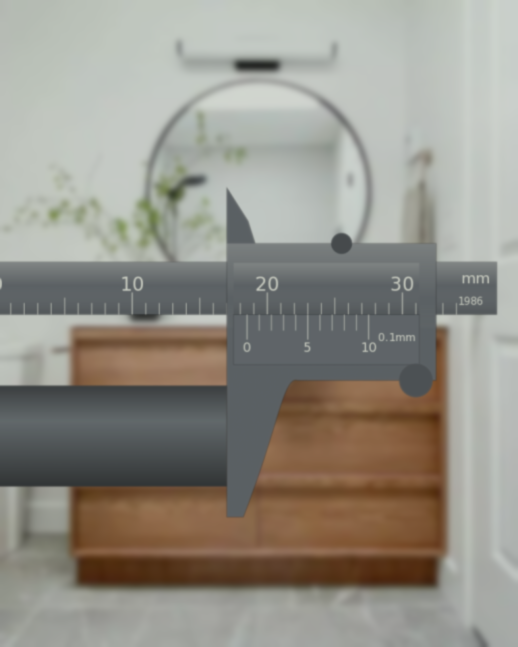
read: 18.5 mm
